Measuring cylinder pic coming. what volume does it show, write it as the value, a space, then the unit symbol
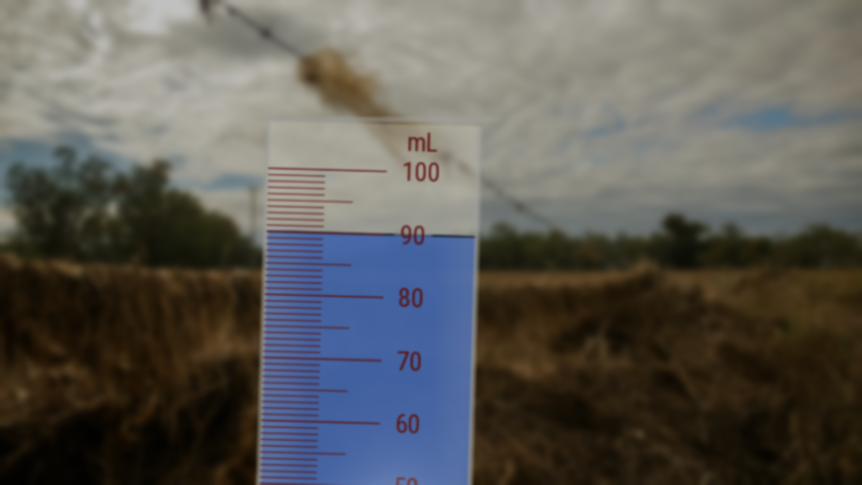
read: 90 mL
